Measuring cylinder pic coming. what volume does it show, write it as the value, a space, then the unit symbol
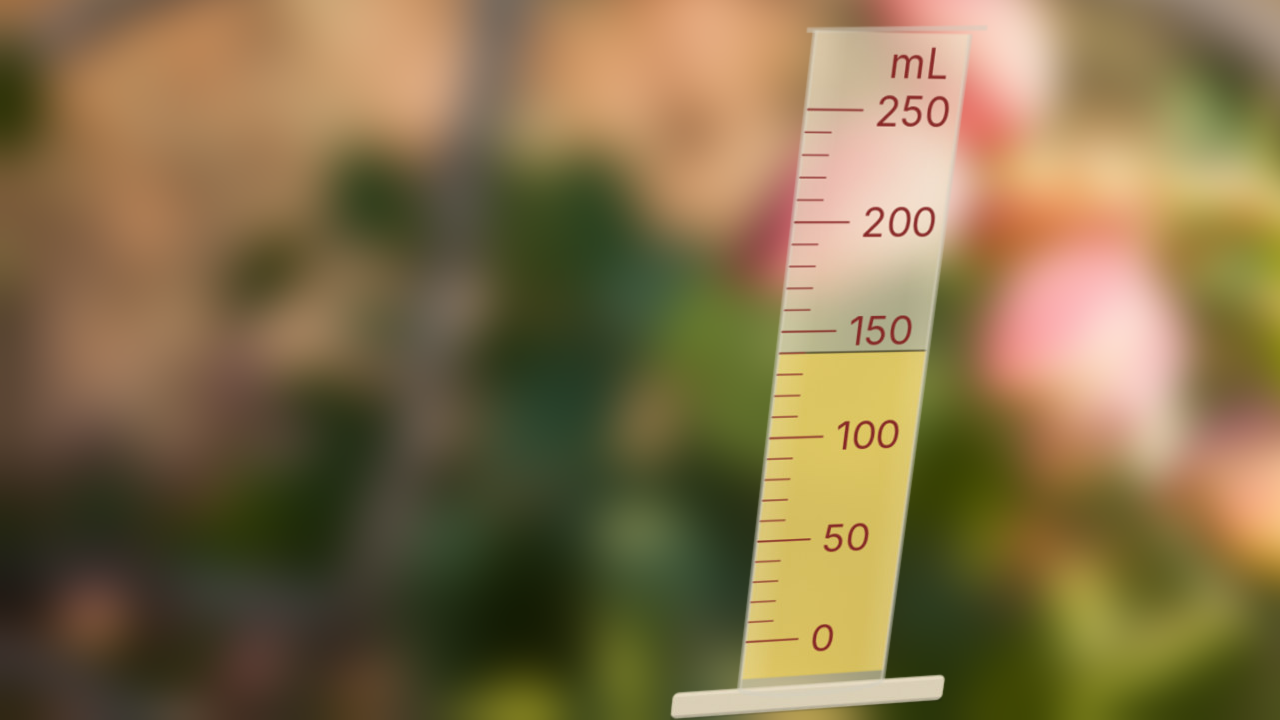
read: 140 mL
